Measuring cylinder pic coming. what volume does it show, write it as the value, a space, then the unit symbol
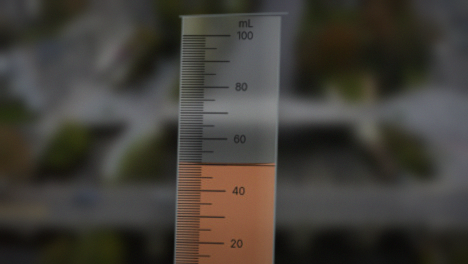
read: 50 mL
